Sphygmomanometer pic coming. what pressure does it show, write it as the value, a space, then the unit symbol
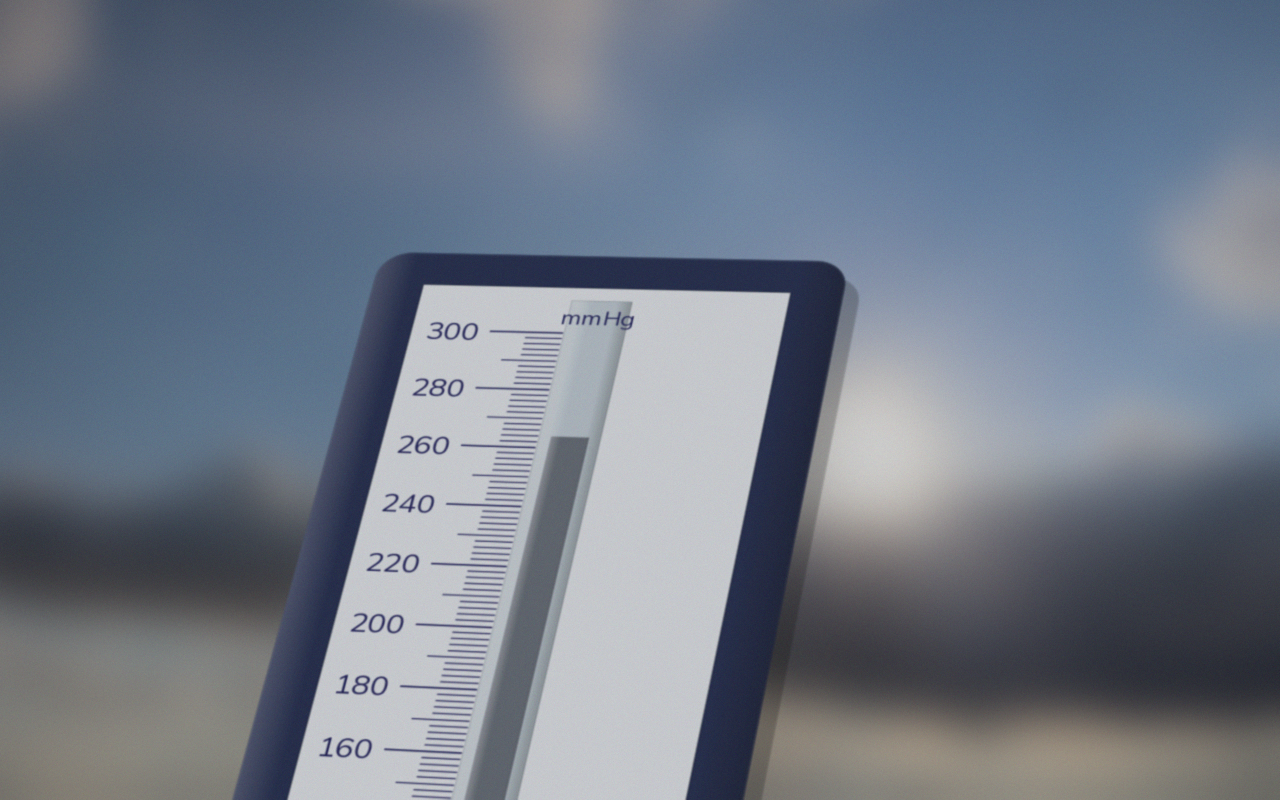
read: 264 mmHg
